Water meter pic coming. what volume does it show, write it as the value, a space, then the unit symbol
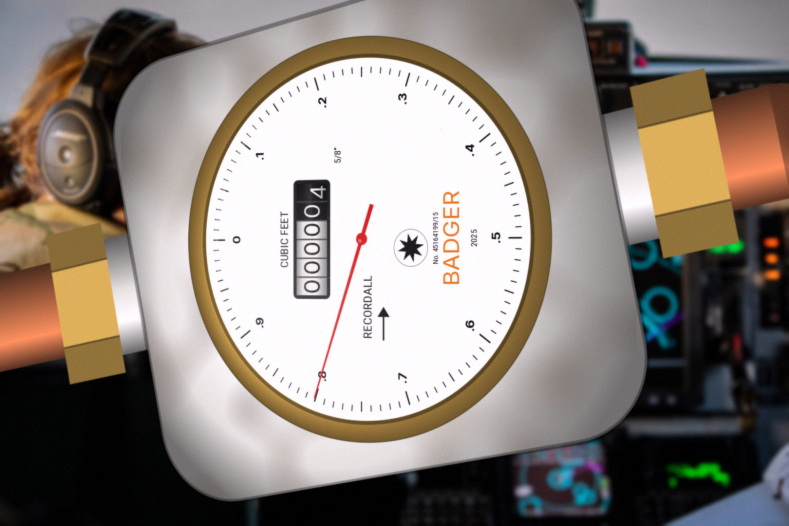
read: 3.80 ft³
